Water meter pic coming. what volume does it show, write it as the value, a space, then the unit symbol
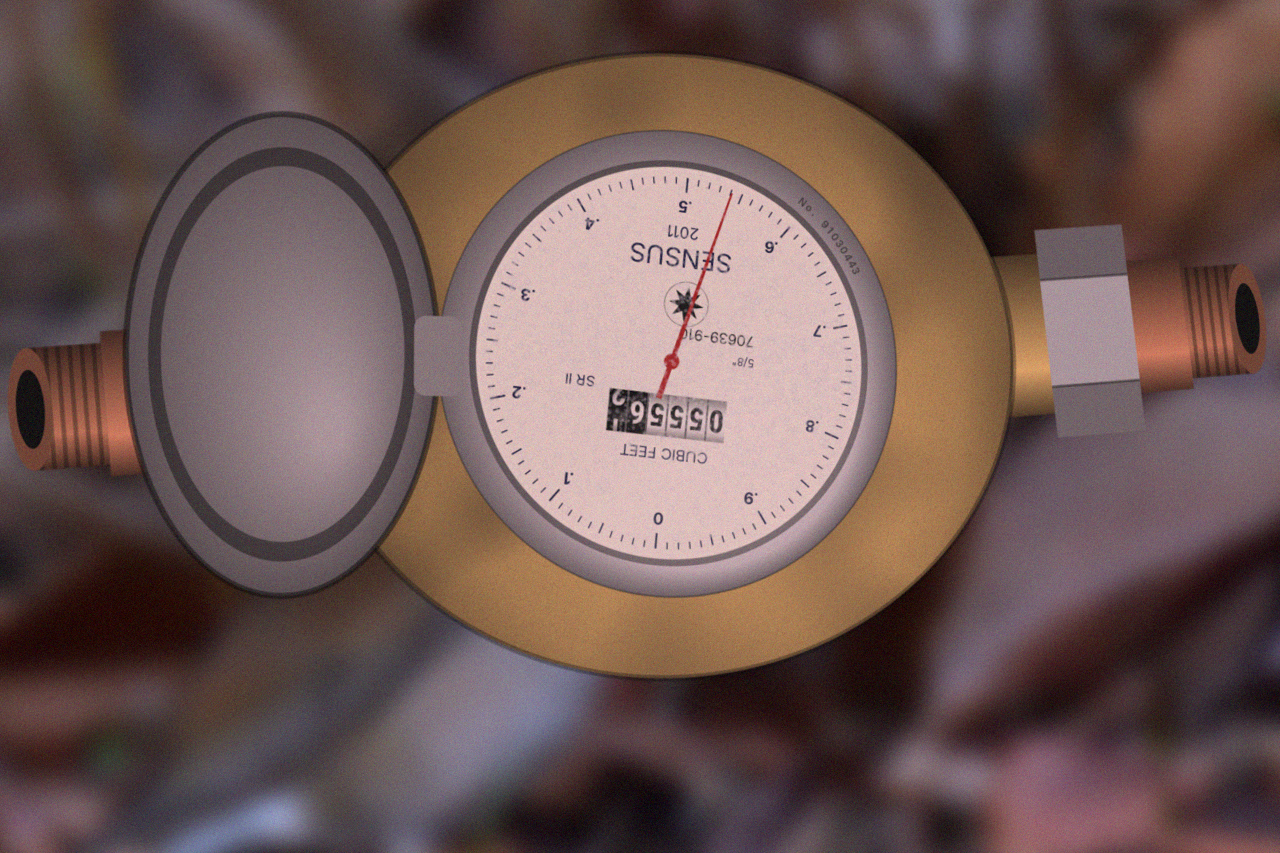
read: 55561.54 ft³
